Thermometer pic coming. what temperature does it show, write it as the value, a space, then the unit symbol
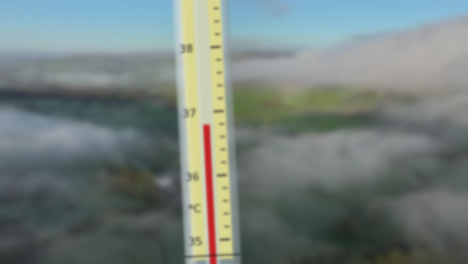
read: 36.8 °C
